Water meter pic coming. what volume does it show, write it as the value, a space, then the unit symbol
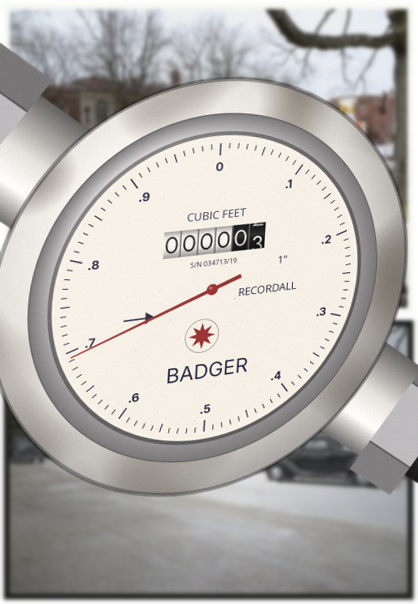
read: 2.69 ft³
